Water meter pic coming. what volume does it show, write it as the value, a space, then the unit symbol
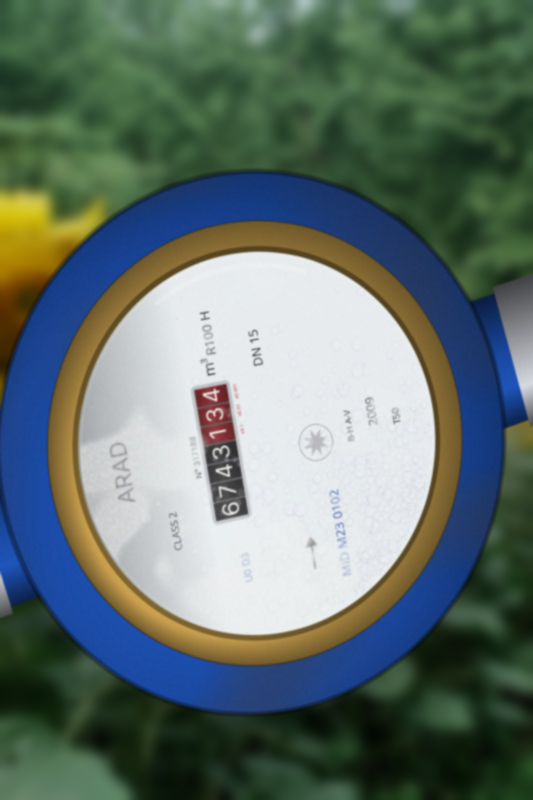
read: 6743.134 m³
